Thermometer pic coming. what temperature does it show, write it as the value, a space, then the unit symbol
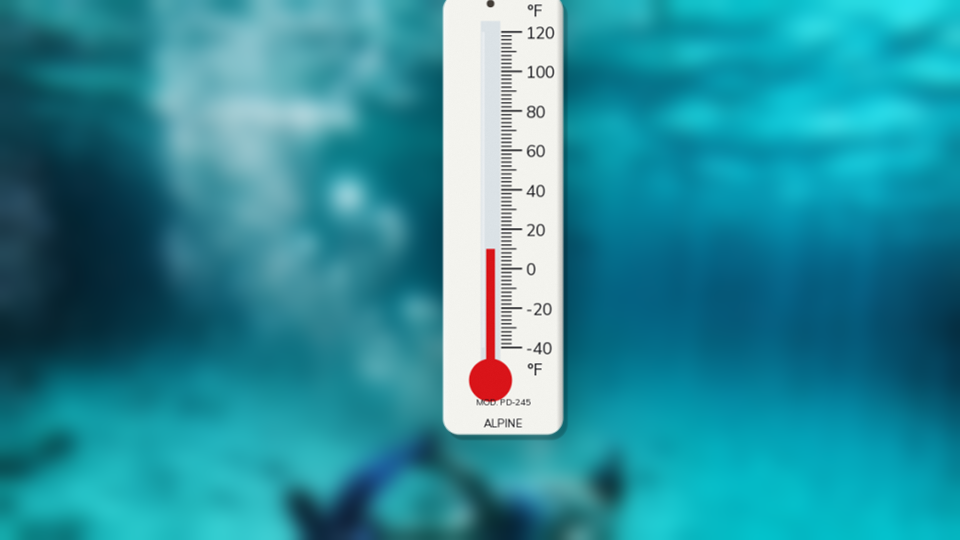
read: 10 °F
